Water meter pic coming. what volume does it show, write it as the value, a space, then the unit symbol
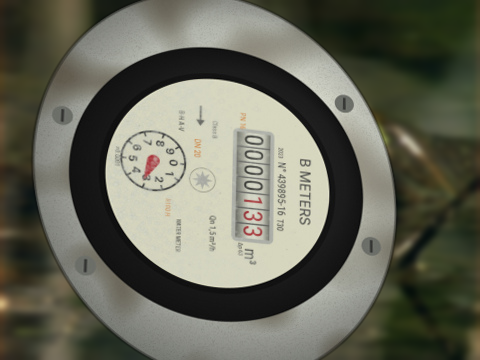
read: 0.1333 m³
